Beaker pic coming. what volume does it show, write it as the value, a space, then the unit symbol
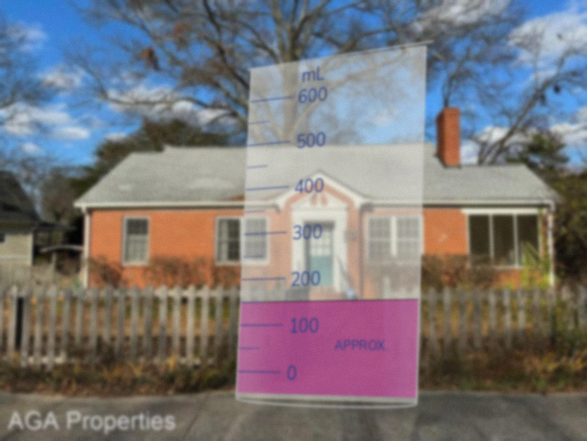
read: 150 mL
